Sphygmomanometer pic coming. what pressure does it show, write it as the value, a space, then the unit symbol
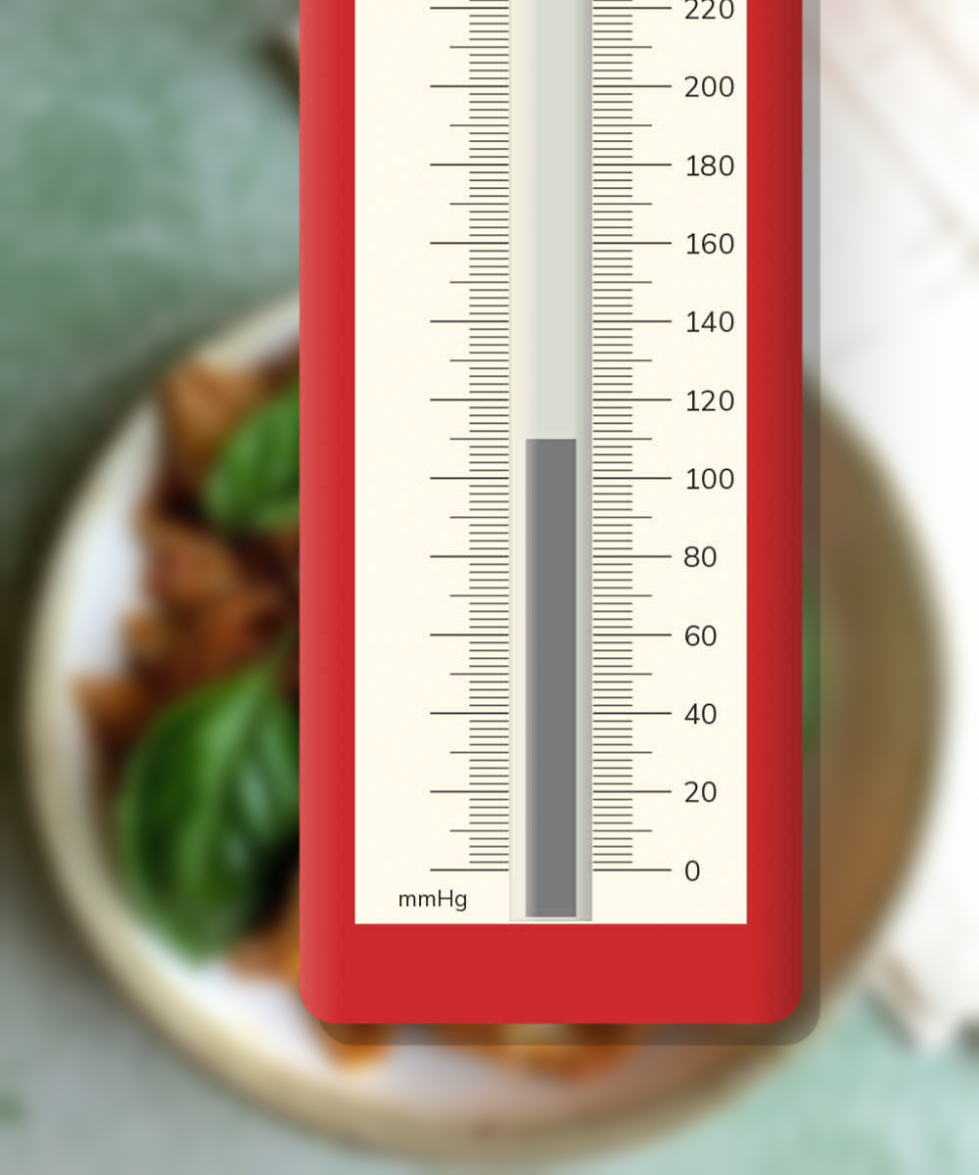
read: 110 mmHg
